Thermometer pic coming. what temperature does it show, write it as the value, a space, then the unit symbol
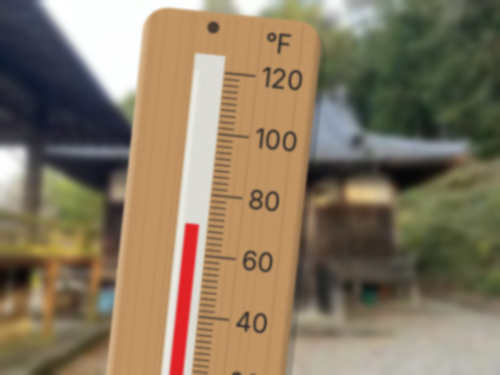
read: 70 °F
